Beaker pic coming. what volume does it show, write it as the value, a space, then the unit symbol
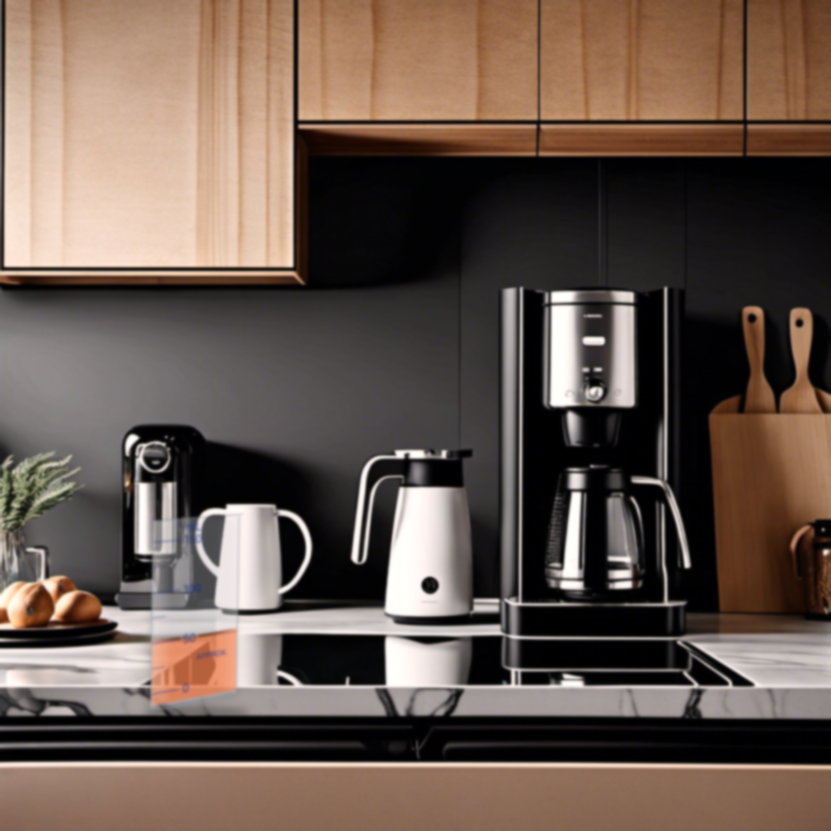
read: 50 mL
